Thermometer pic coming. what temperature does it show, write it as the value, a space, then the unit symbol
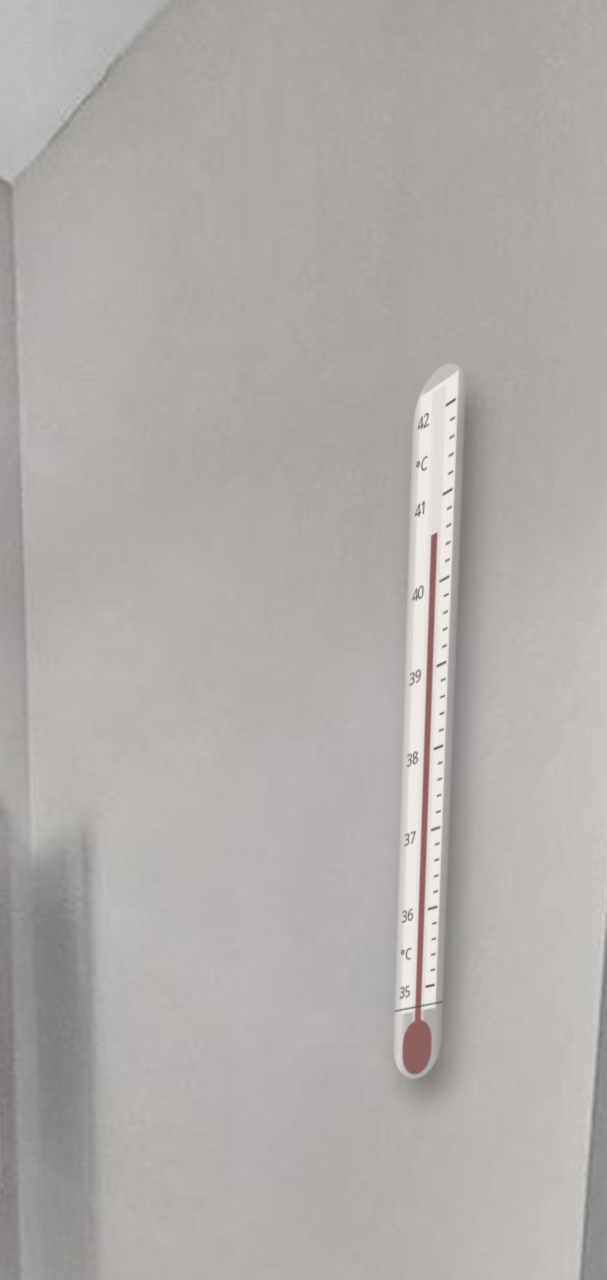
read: 40.6 °C
